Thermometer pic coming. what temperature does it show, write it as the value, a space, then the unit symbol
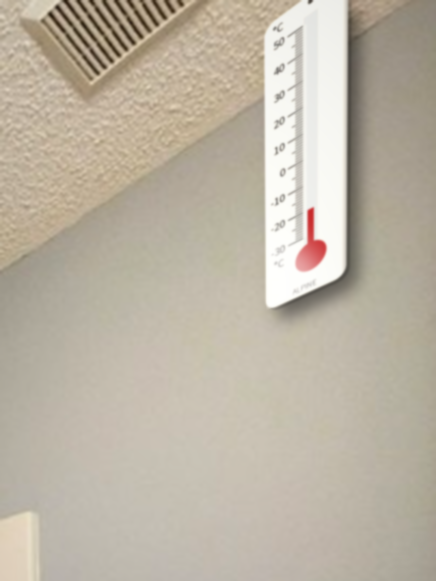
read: -20 °C
